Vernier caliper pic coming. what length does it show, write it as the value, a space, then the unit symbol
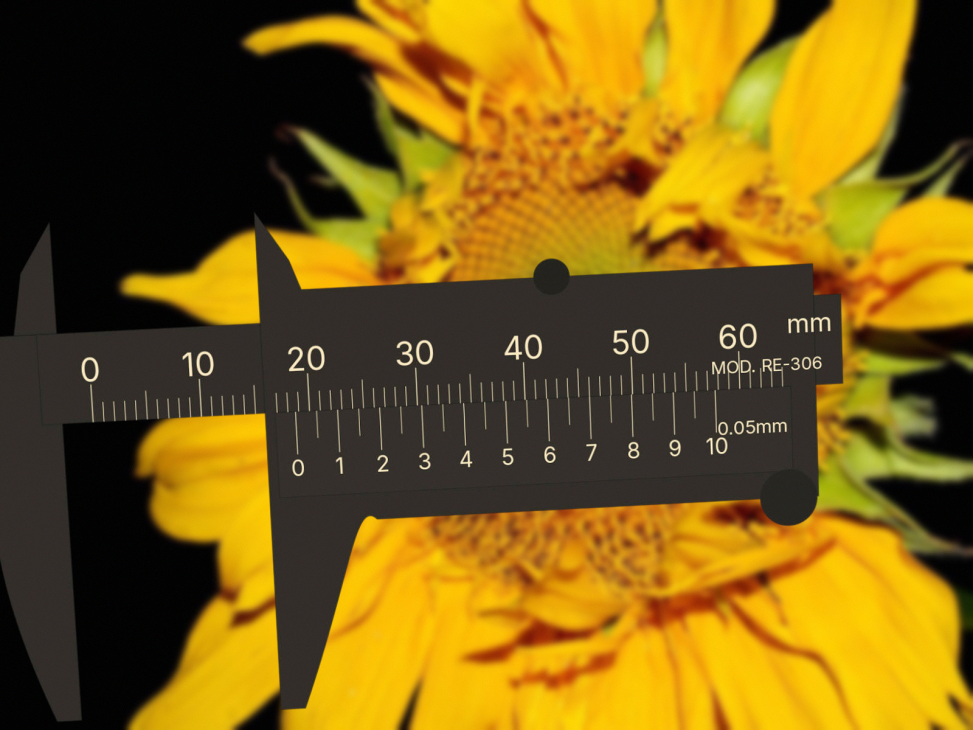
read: 18.7 mm
